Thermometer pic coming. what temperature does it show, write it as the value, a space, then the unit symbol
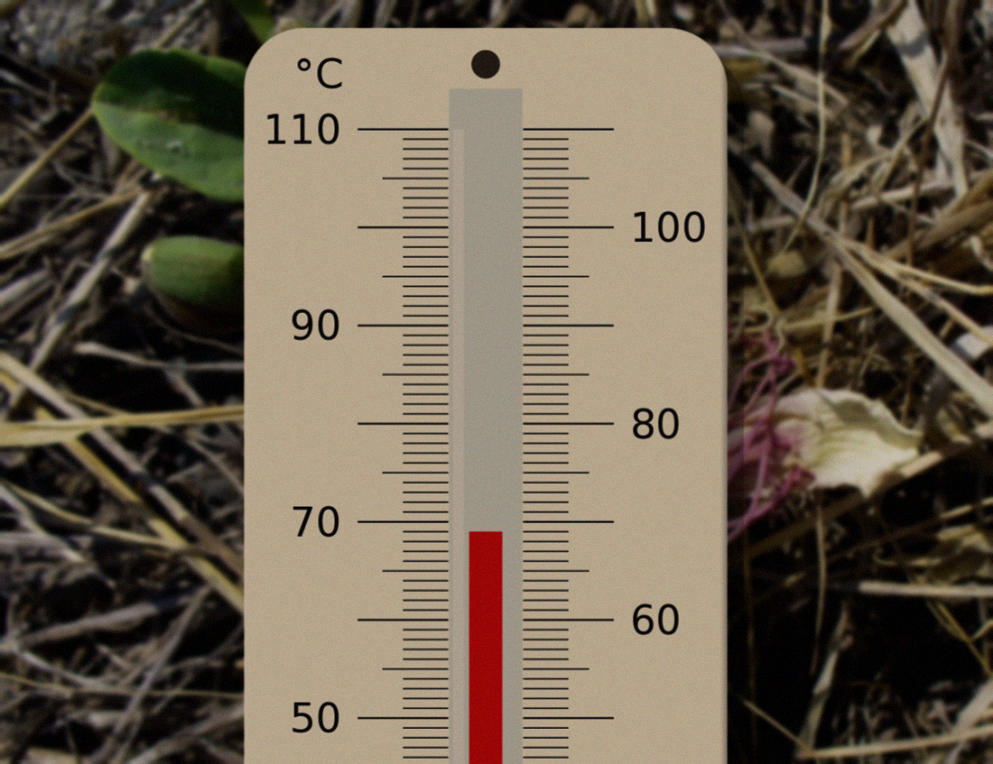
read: 69 °C
